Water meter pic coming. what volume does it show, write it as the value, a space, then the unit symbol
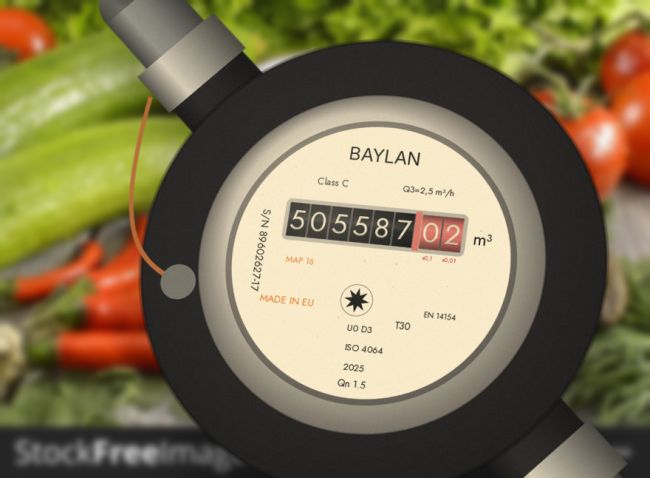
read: 505587.02 m³
